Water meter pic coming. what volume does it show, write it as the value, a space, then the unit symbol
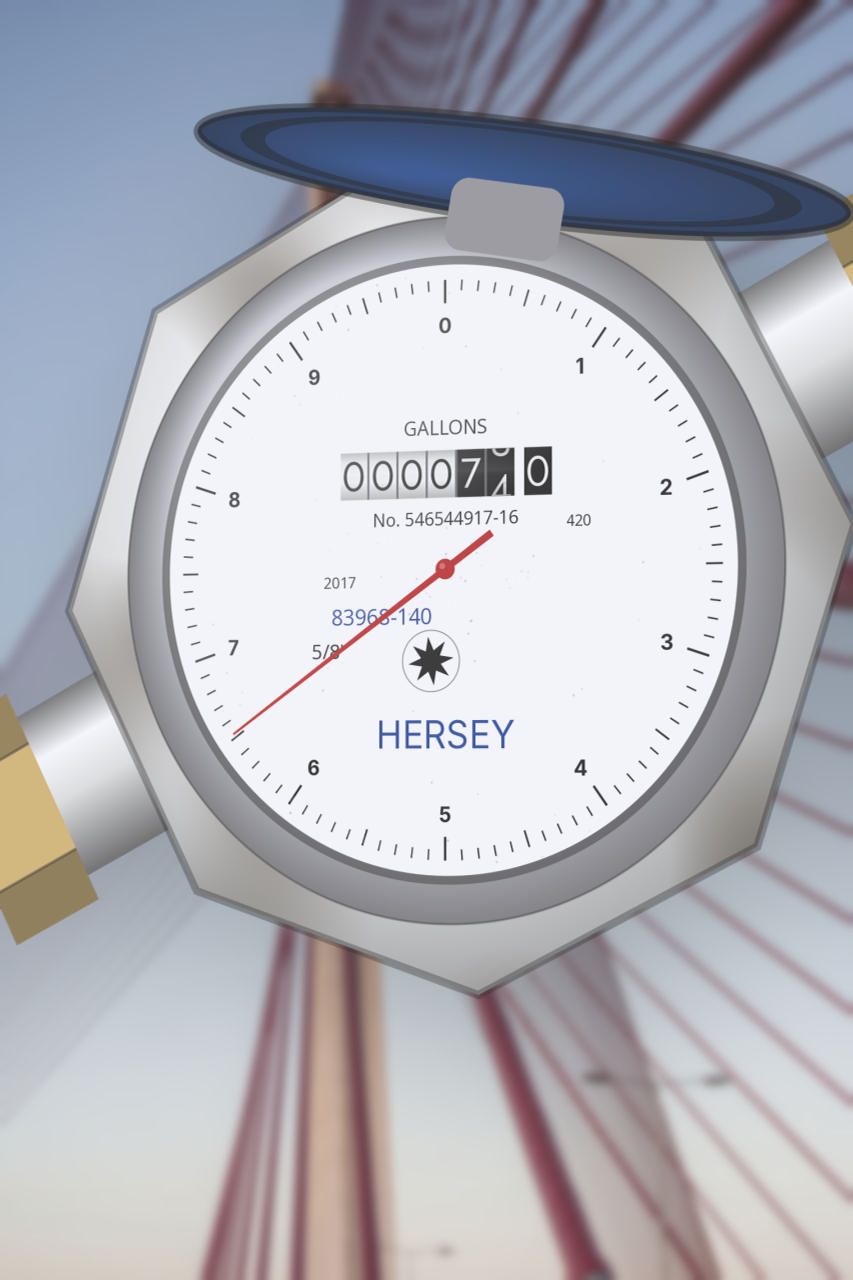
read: 736.5 gal
